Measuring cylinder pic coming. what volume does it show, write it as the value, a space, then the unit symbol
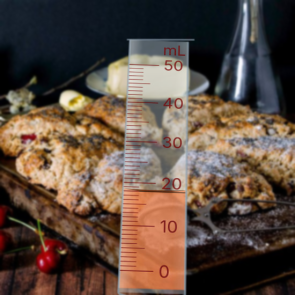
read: 18 mL
